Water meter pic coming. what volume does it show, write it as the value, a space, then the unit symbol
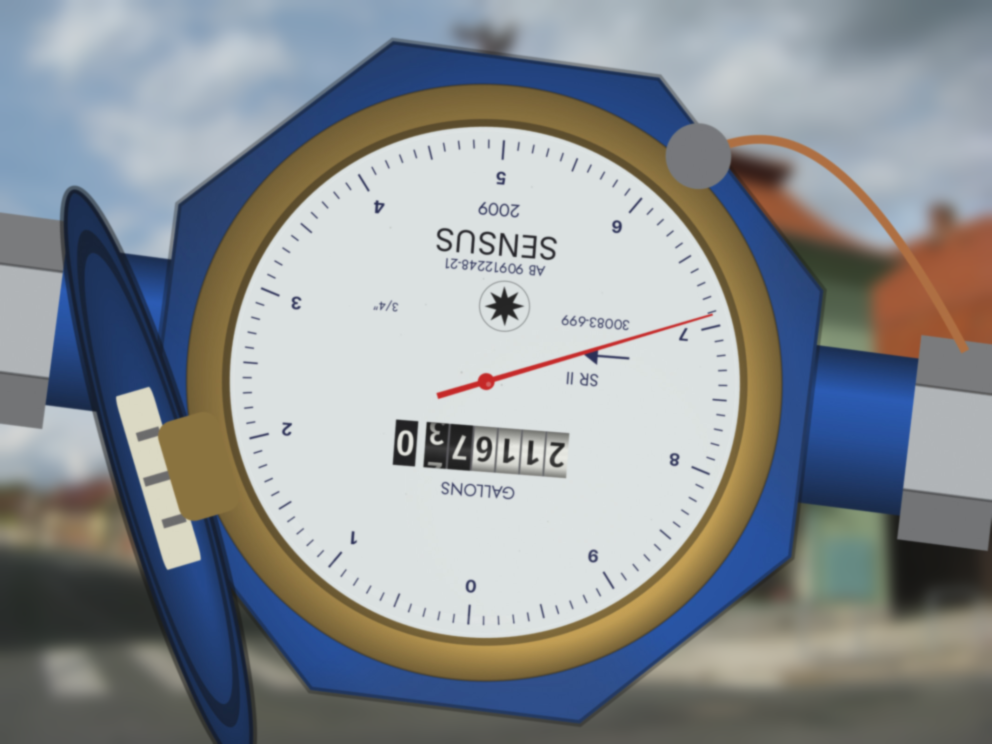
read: 2116726.9 gal
